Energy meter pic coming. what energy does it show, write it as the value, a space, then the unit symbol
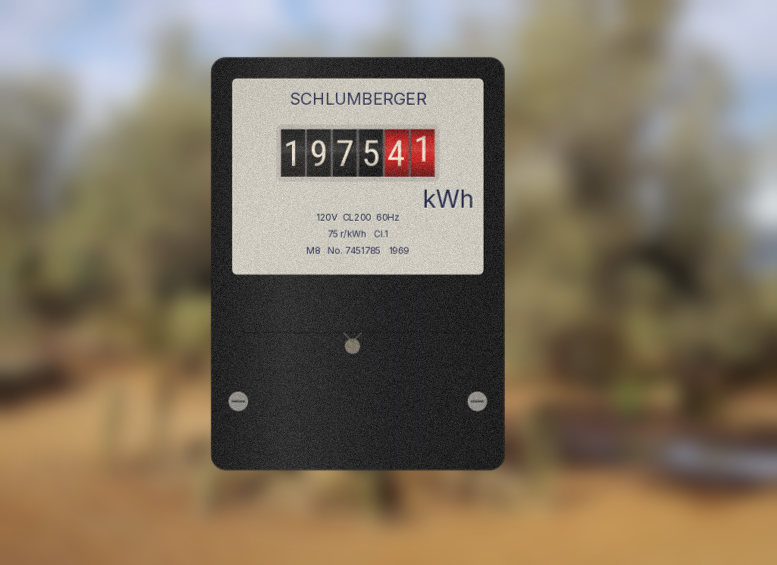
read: 1975.41 kWh
